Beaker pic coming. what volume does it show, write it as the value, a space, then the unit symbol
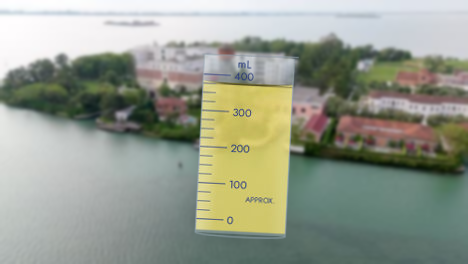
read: 375 mL
